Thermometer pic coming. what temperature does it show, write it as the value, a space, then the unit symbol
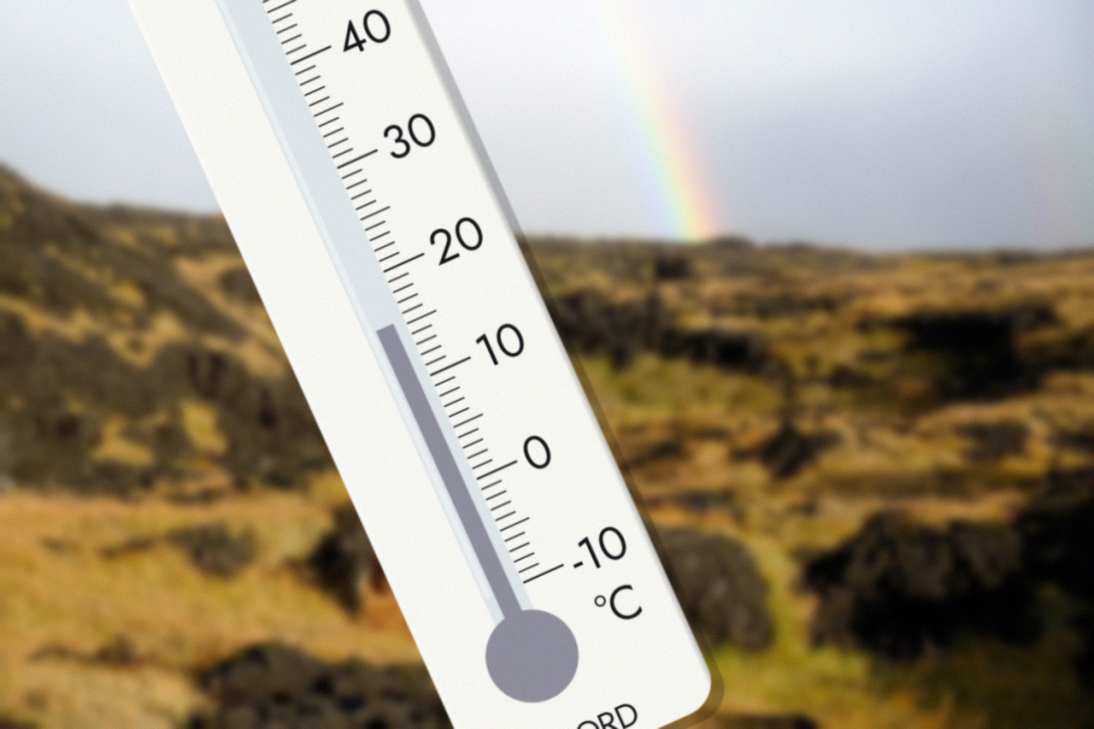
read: 15.5 °C
